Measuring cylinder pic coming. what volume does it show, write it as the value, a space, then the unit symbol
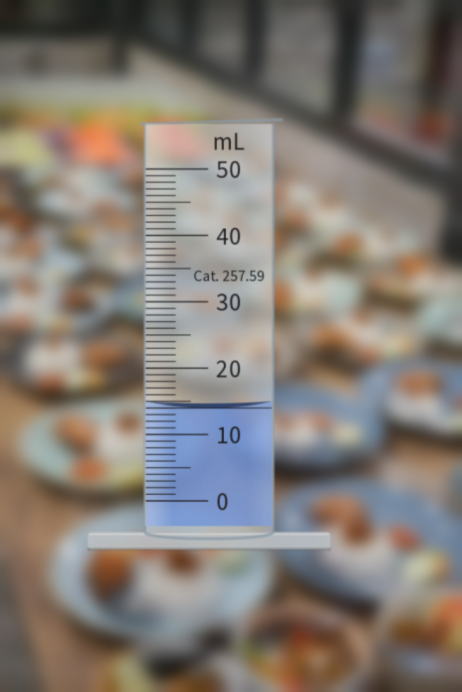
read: 14 mL
